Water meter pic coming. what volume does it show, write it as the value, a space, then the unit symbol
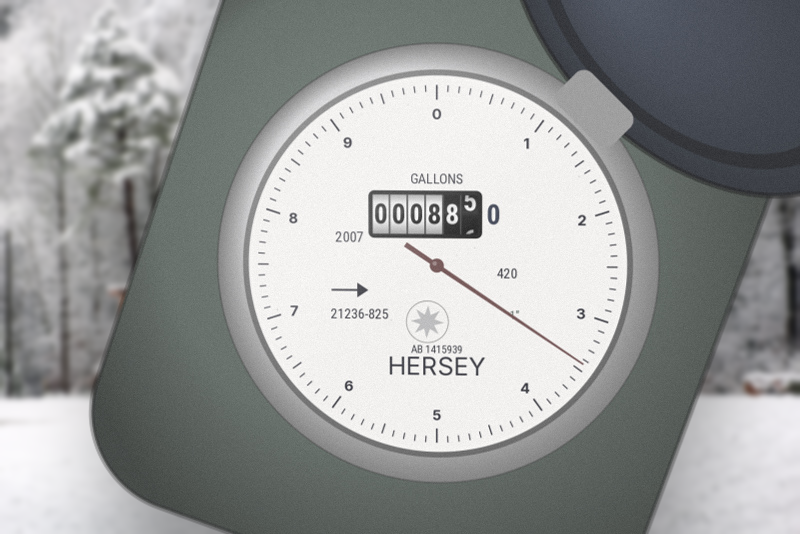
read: 8853.4 gal
